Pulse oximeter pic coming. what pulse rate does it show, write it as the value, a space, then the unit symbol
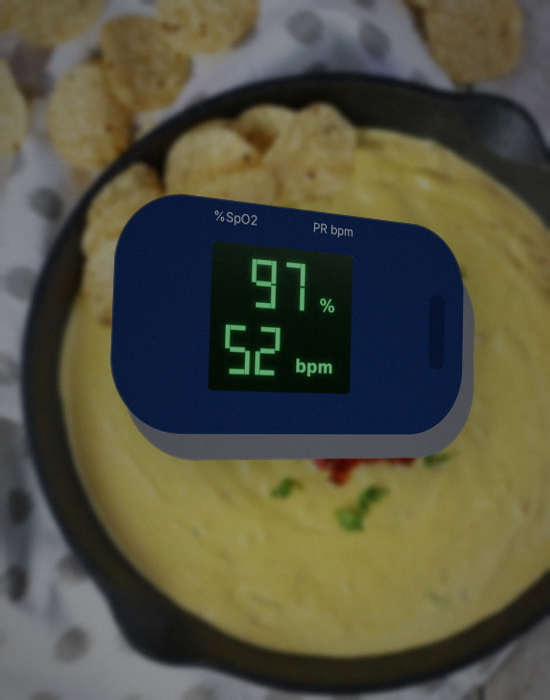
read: 52 bpm
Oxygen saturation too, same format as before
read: 97 %
